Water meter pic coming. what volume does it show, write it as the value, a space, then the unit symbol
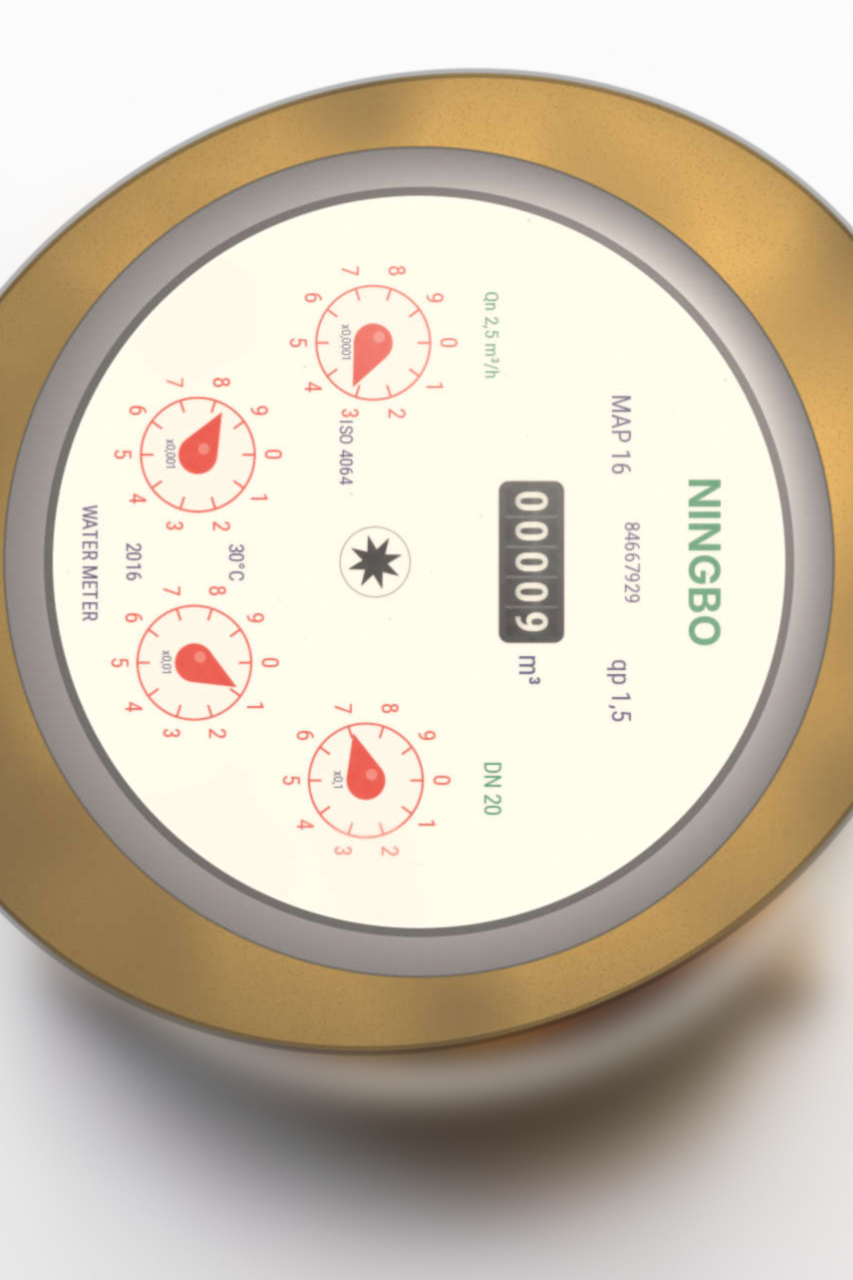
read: 9.7083 m³
